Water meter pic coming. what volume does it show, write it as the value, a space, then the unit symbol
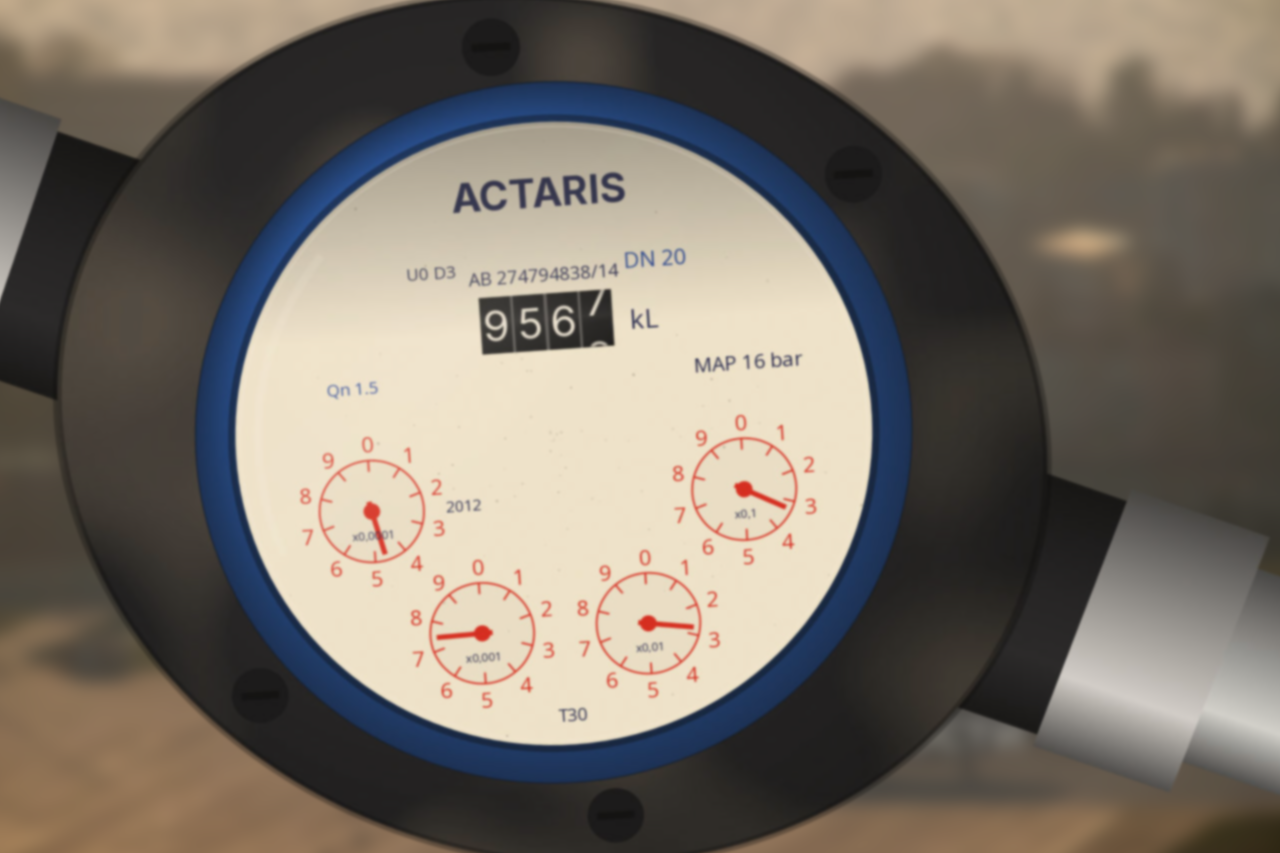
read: 9567.3274 kL
